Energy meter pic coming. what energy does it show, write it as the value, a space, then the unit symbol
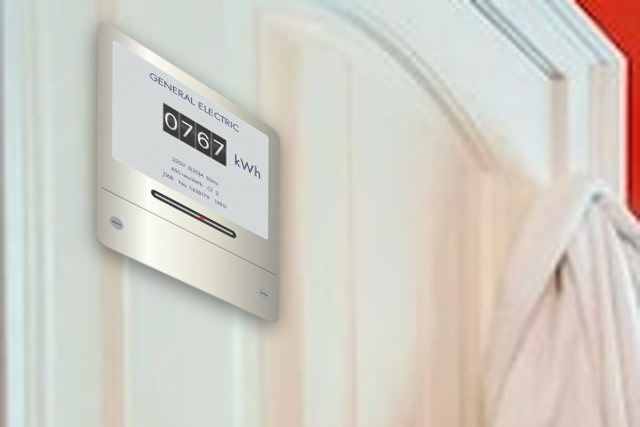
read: 767 kWh
